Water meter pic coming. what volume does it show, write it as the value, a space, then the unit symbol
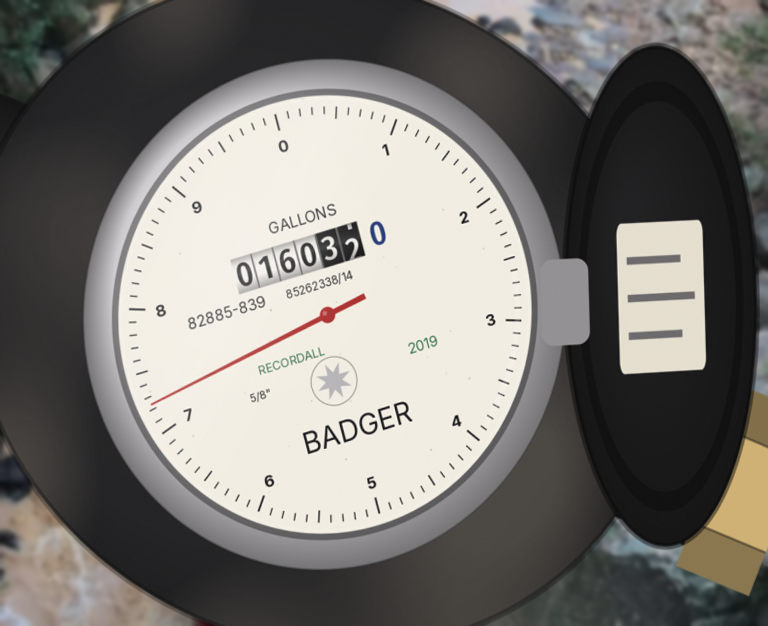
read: 160317.2 gal
